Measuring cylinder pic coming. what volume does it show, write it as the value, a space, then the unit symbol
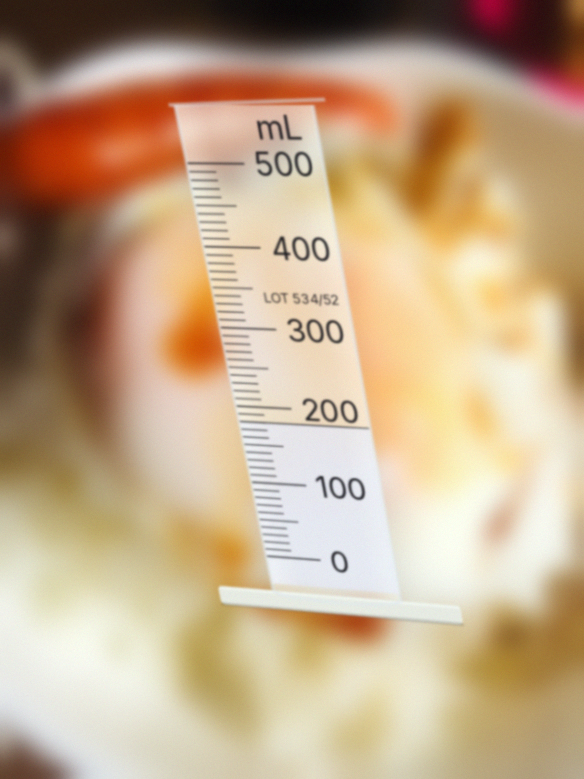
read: 180 mL
